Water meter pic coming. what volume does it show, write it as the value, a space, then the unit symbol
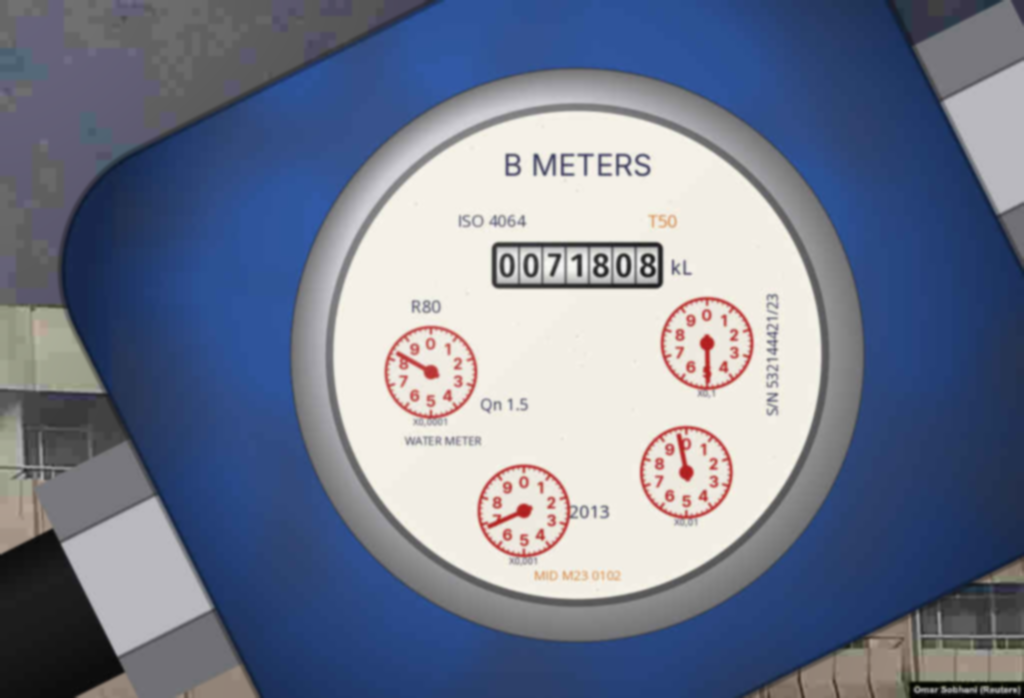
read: 71808.4968 kL
